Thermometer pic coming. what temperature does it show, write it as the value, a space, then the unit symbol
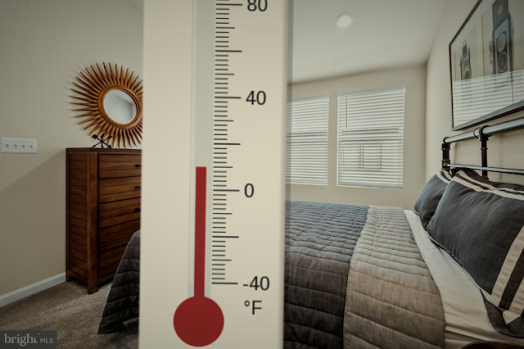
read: 10 °F
